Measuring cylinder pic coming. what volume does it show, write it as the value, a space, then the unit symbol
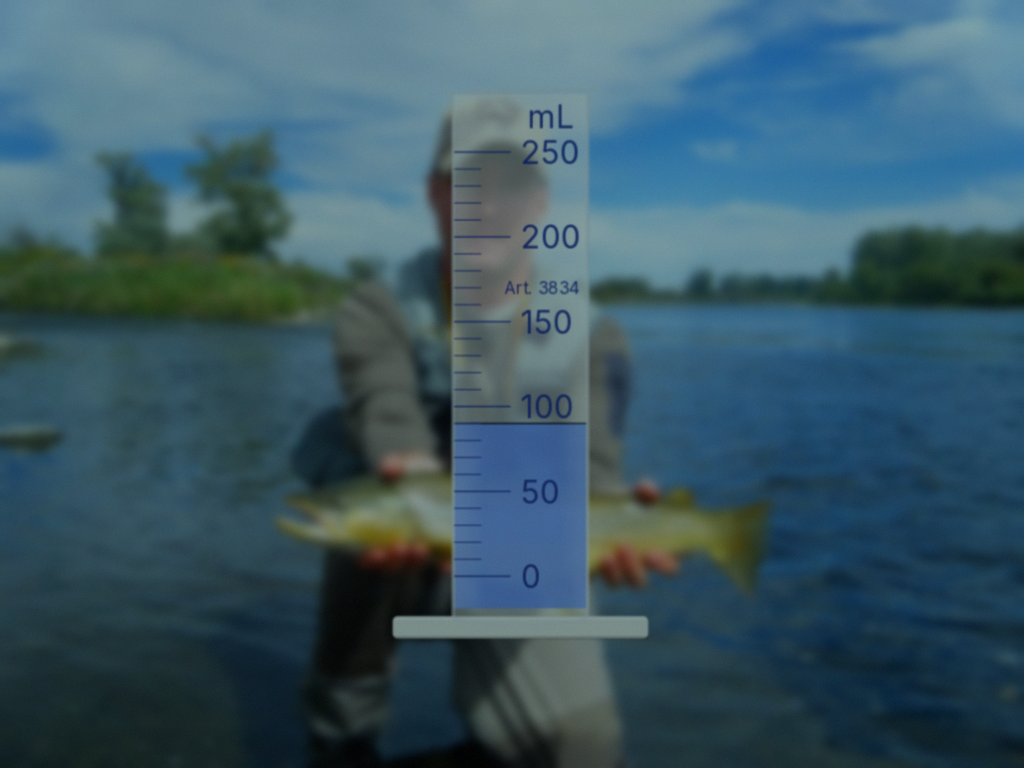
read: 90 mL
